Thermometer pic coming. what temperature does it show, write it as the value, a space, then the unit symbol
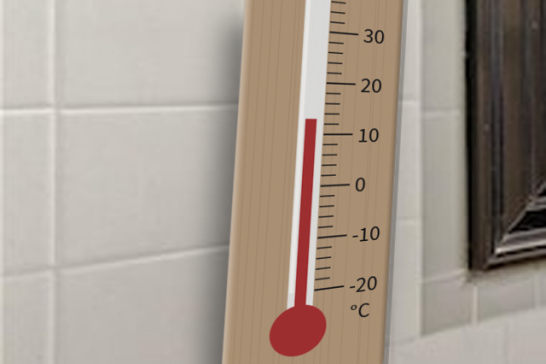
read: 13 °C
